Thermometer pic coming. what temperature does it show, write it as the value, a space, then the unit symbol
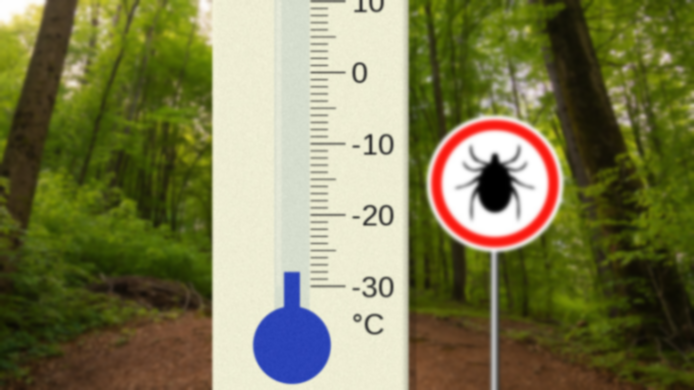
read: -28 °C
